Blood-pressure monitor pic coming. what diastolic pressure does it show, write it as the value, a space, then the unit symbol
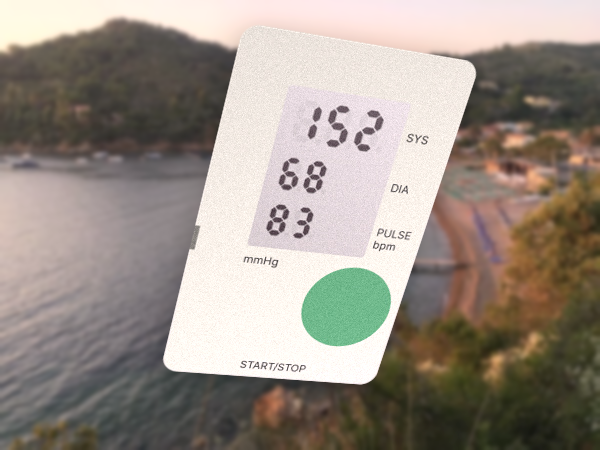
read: 68 mmHg
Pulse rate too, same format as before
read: 83 bpm
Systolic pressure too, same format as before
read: 152 mmHg
